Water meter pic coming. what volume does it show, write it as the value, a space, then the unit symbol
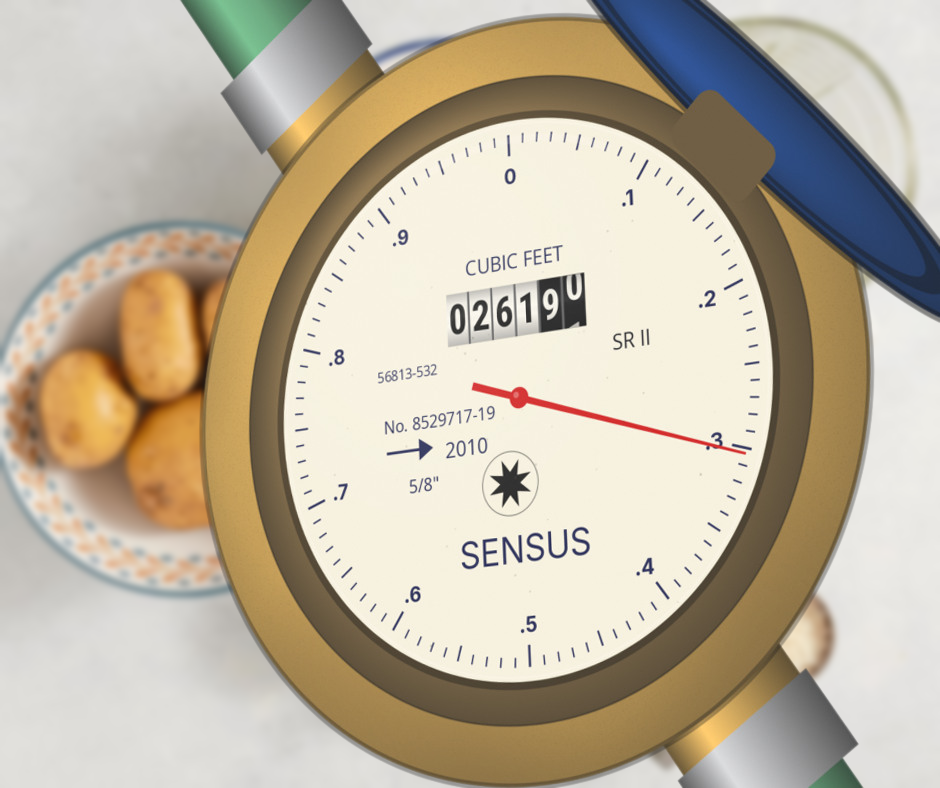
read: 26190.30 ft³
